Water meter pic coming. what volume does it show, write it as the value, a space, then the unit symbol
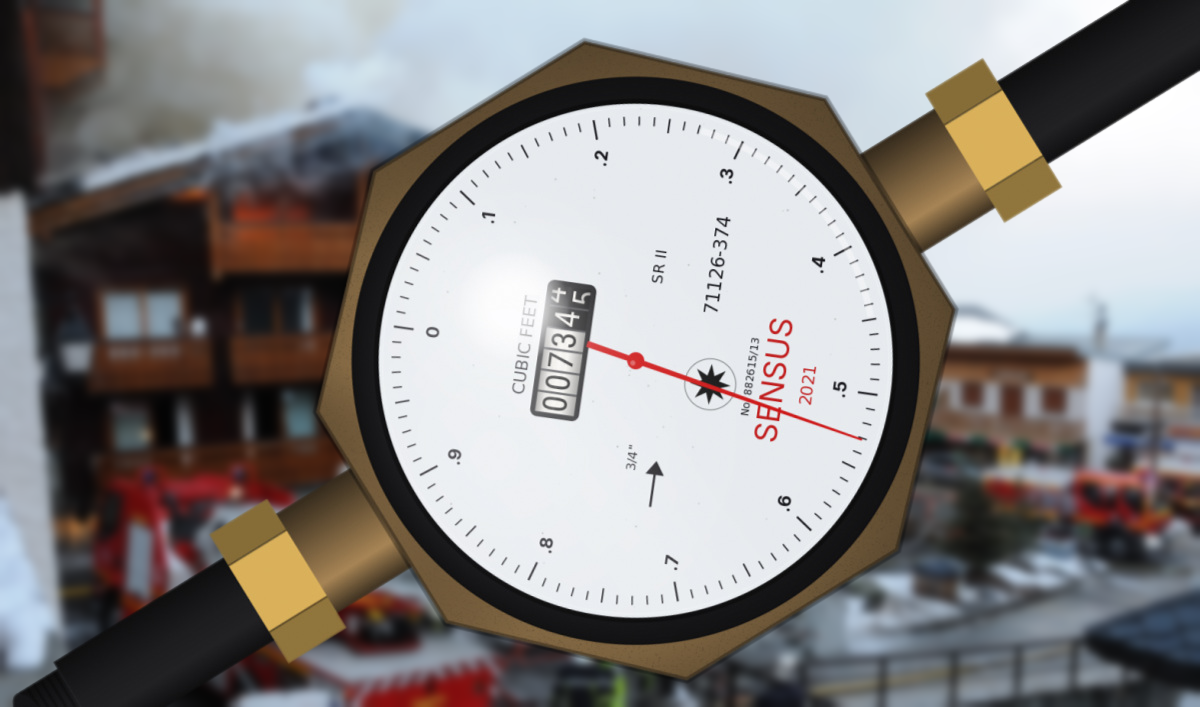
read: 7344.53 ft³
